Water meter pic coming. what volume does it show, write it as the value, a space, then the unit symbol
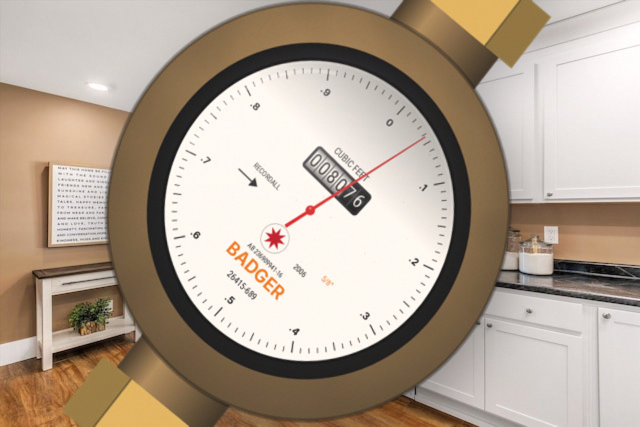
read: 8076.04 ft³
